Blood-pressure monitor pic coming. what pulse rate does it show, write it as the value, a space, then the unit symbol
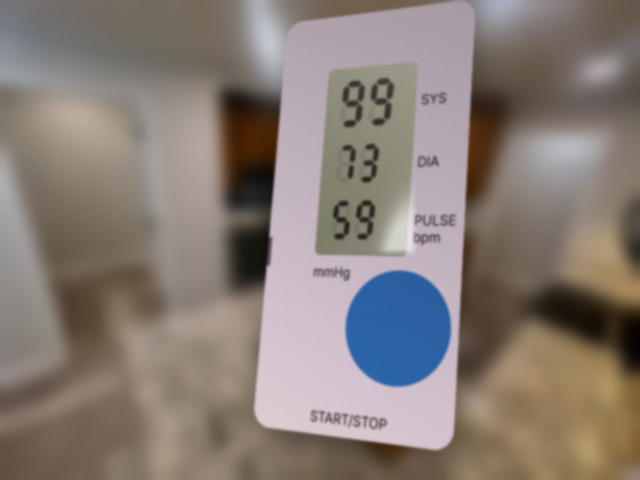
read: 59 bpm
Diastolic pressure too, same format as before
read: 73 mmHg
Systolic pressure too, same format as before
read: 99 mmHg
